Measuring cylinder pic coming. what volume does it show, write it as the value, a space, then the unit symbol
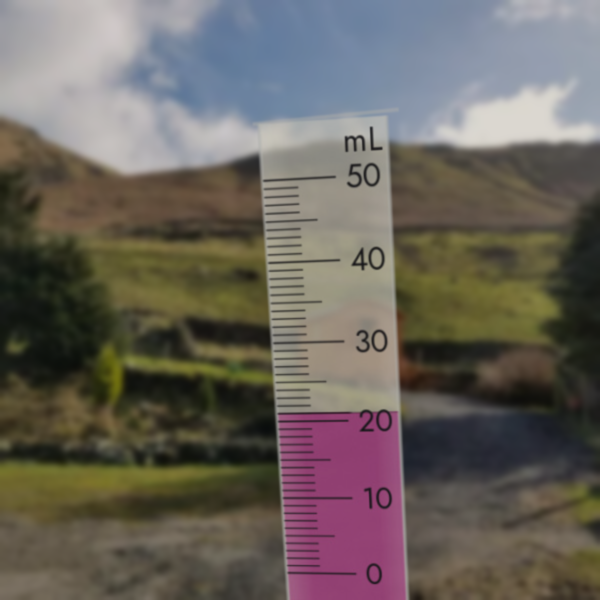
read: 21 mL
